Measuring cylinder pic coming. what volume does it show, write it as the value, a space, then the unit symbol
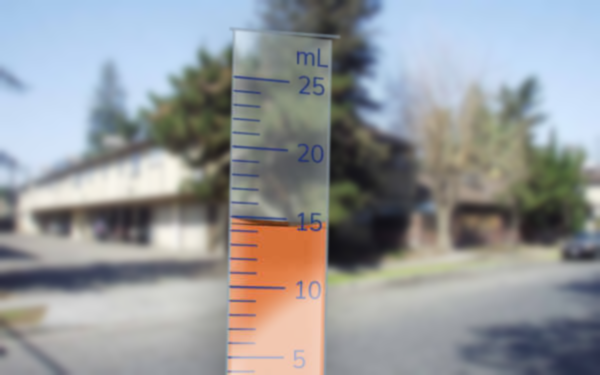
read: 14.5 mL
